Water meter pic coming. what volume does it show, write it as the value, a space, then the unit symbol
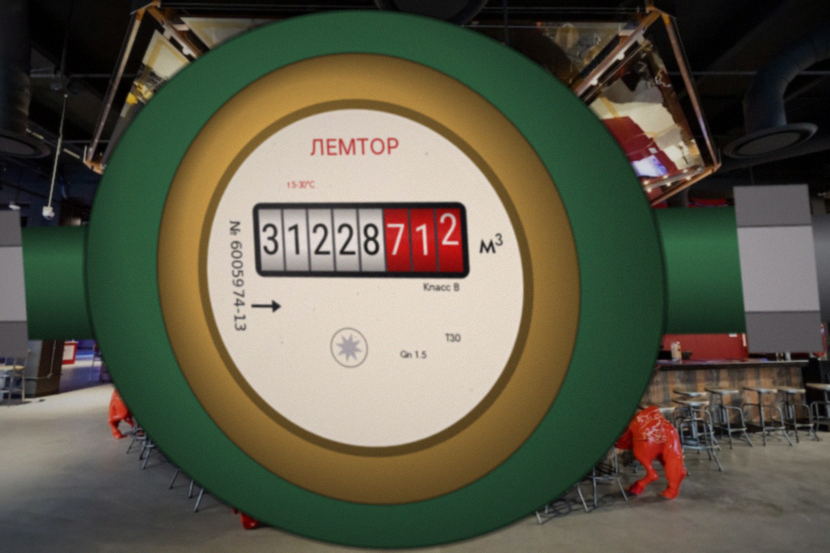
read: 31228.712 m³
